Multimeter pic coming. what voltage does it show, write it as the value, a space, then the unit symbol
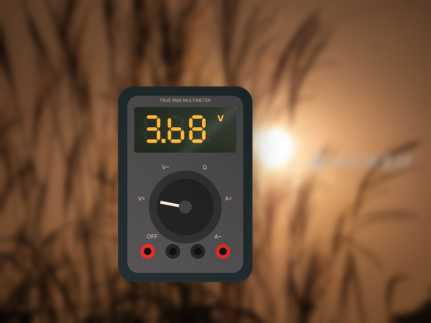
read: 3.68 V
